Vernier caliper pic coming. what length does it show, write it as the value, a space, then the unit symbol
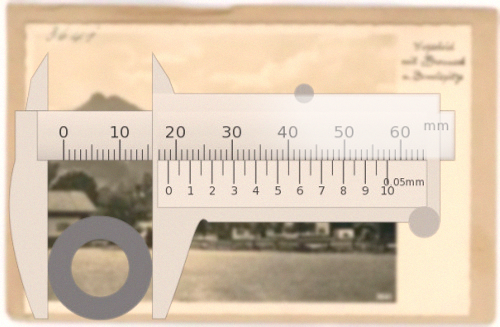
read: 18.6 mm
